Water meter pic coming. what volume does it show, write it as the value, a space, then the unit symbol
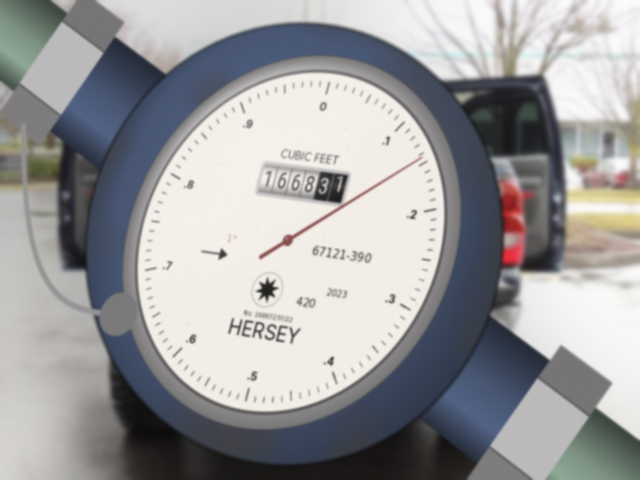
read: 166831.14 ft³
